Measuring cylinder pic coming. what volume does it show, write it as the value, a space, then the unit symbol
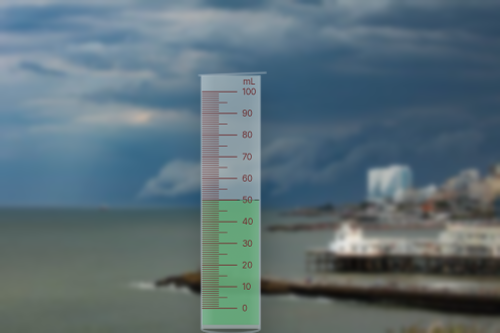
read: 50 mL
